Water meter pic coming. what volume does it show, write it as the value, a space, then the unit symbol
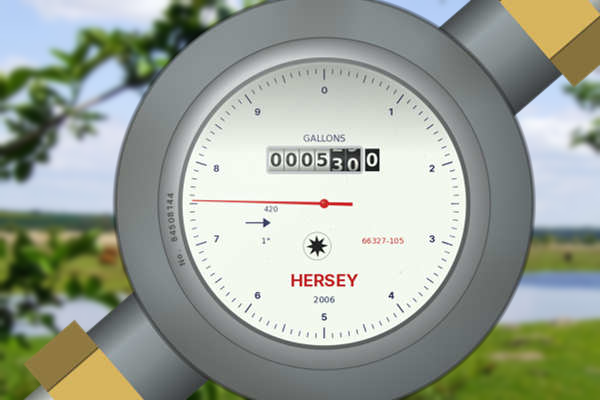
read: 5297.5 gal
